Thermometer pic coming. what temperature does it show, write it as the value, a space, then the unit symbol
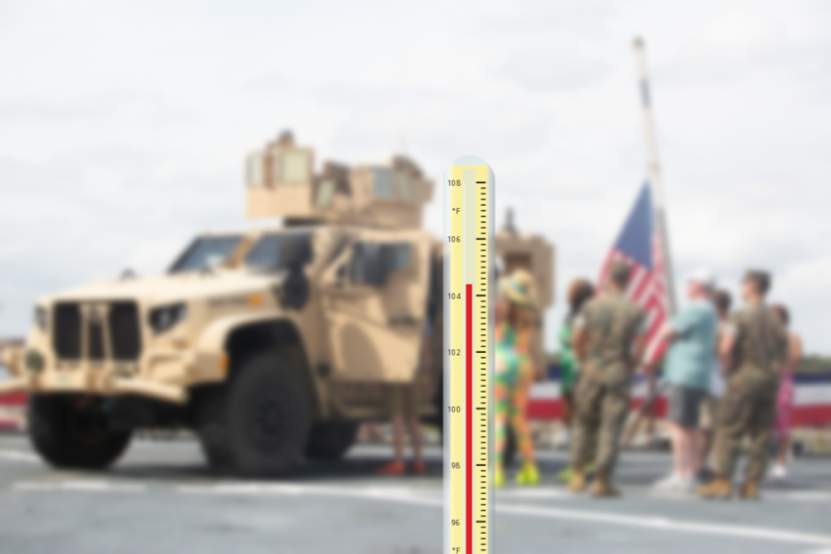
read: 104.4 °F
